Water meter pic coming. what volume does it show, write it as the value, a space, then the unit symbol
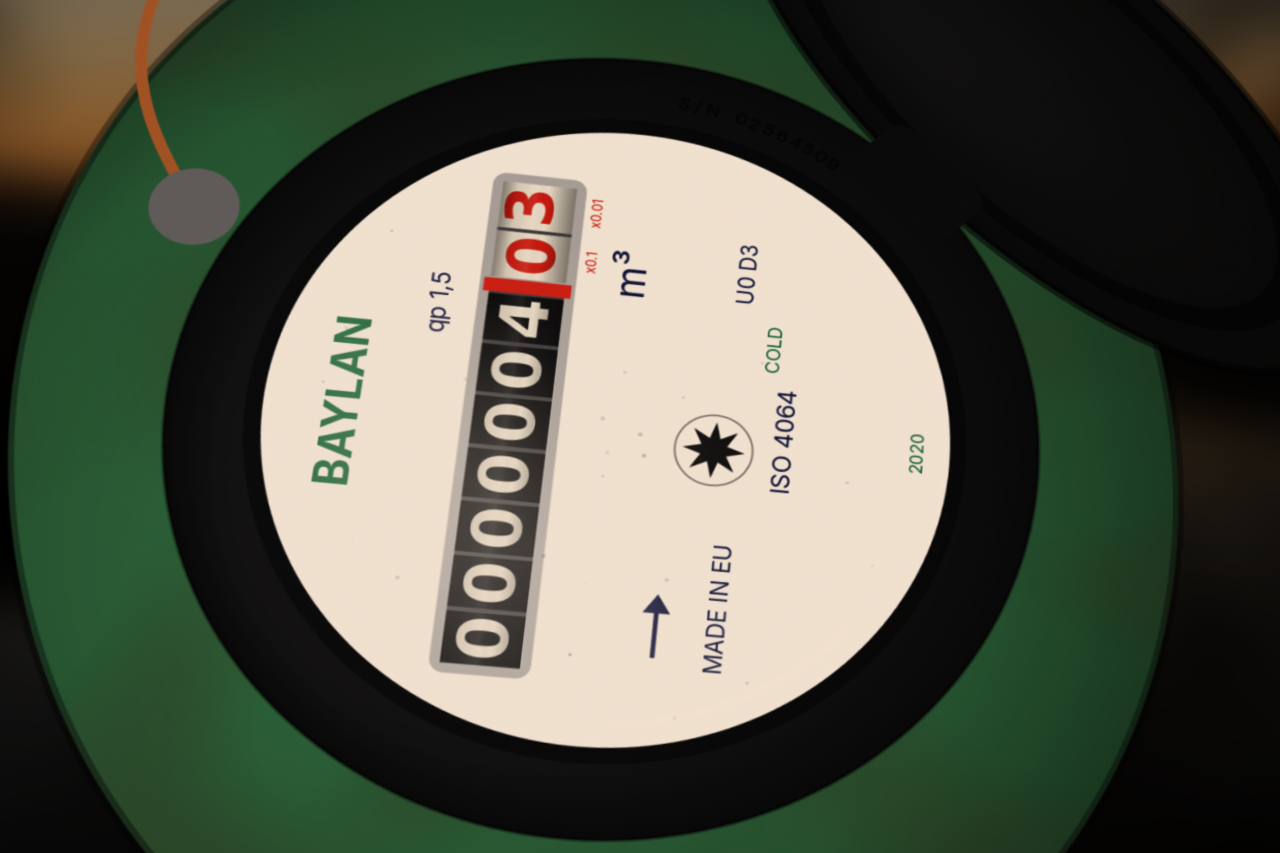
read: 4.03 m³
